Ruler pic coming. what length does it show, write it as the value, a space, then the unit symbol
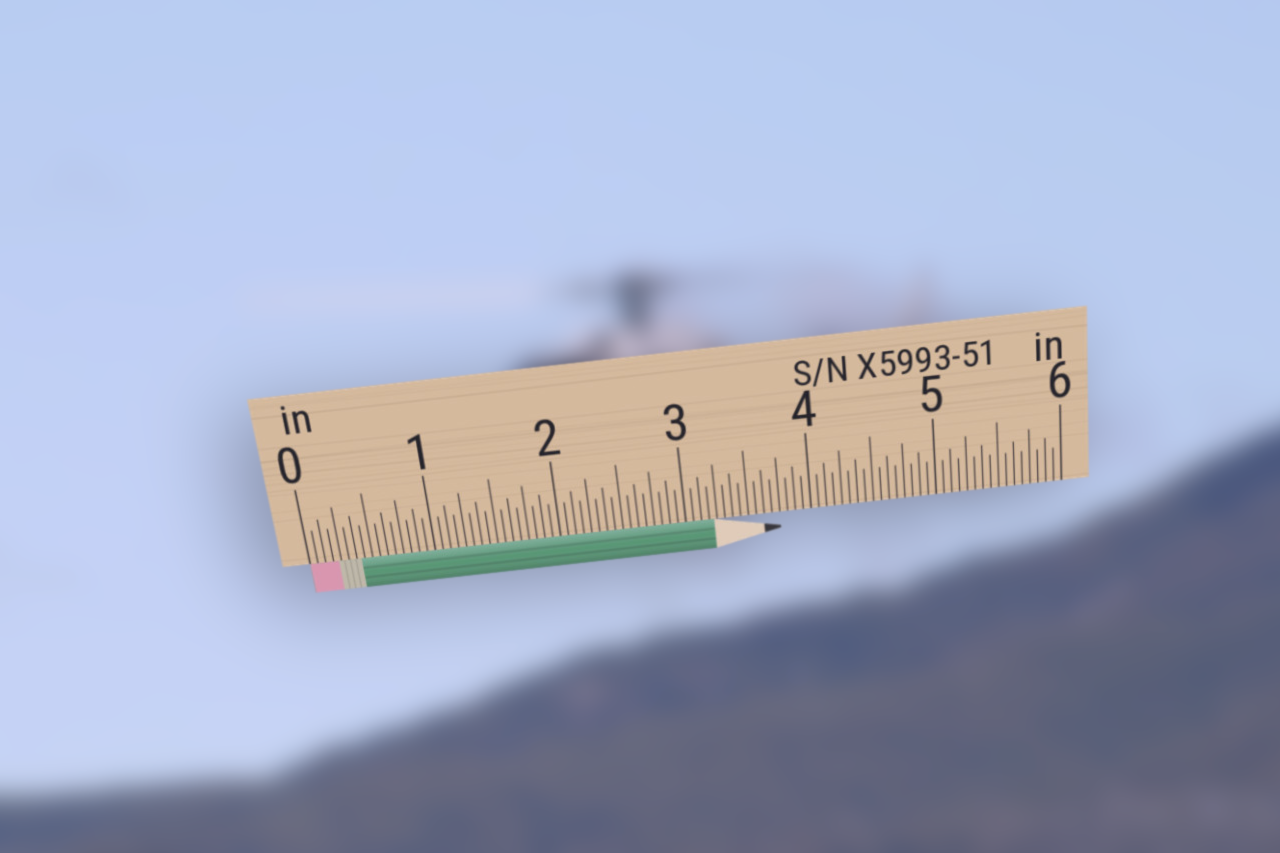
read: 3.75 in
